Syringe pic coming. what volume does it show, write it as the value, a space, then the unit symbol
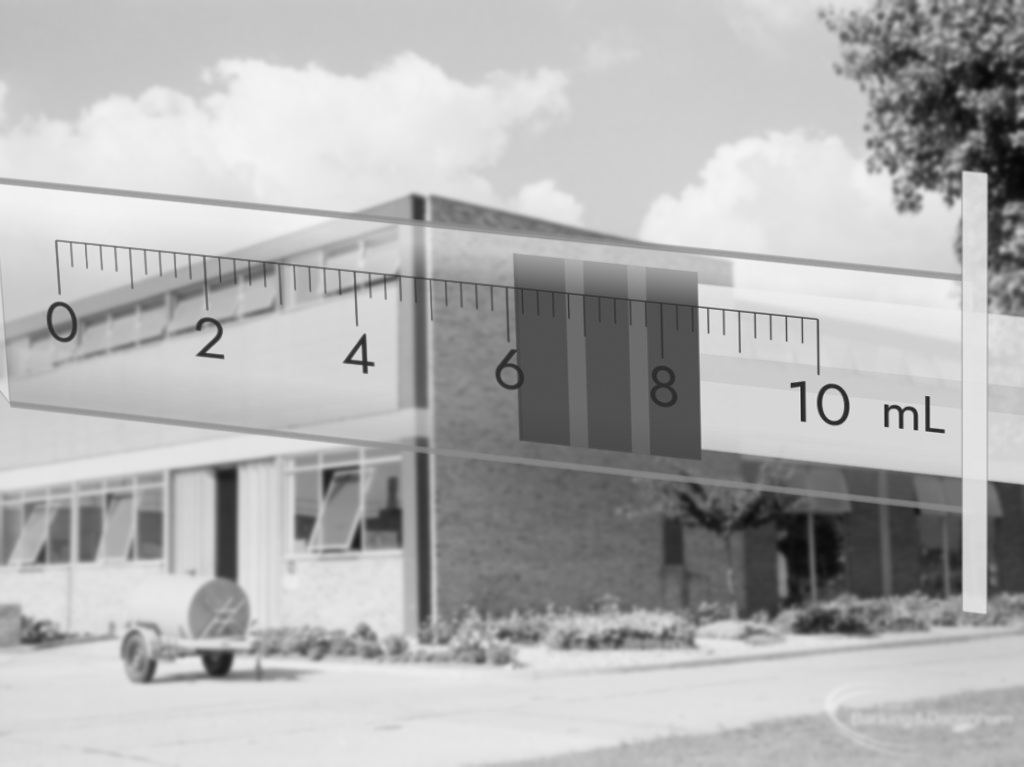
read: 6.1 mL
